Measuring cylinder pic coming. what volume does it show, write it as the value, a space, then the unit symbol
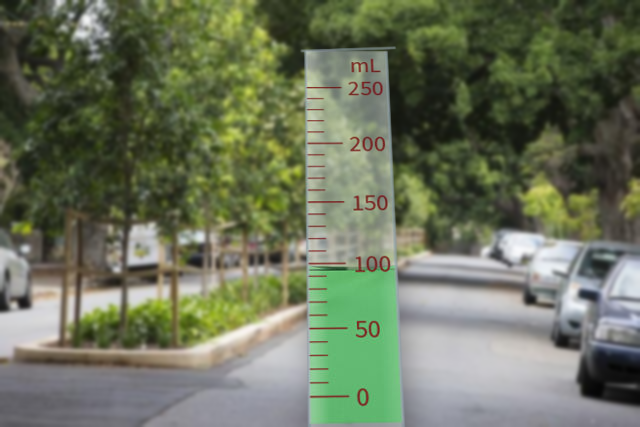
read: 95 mL
